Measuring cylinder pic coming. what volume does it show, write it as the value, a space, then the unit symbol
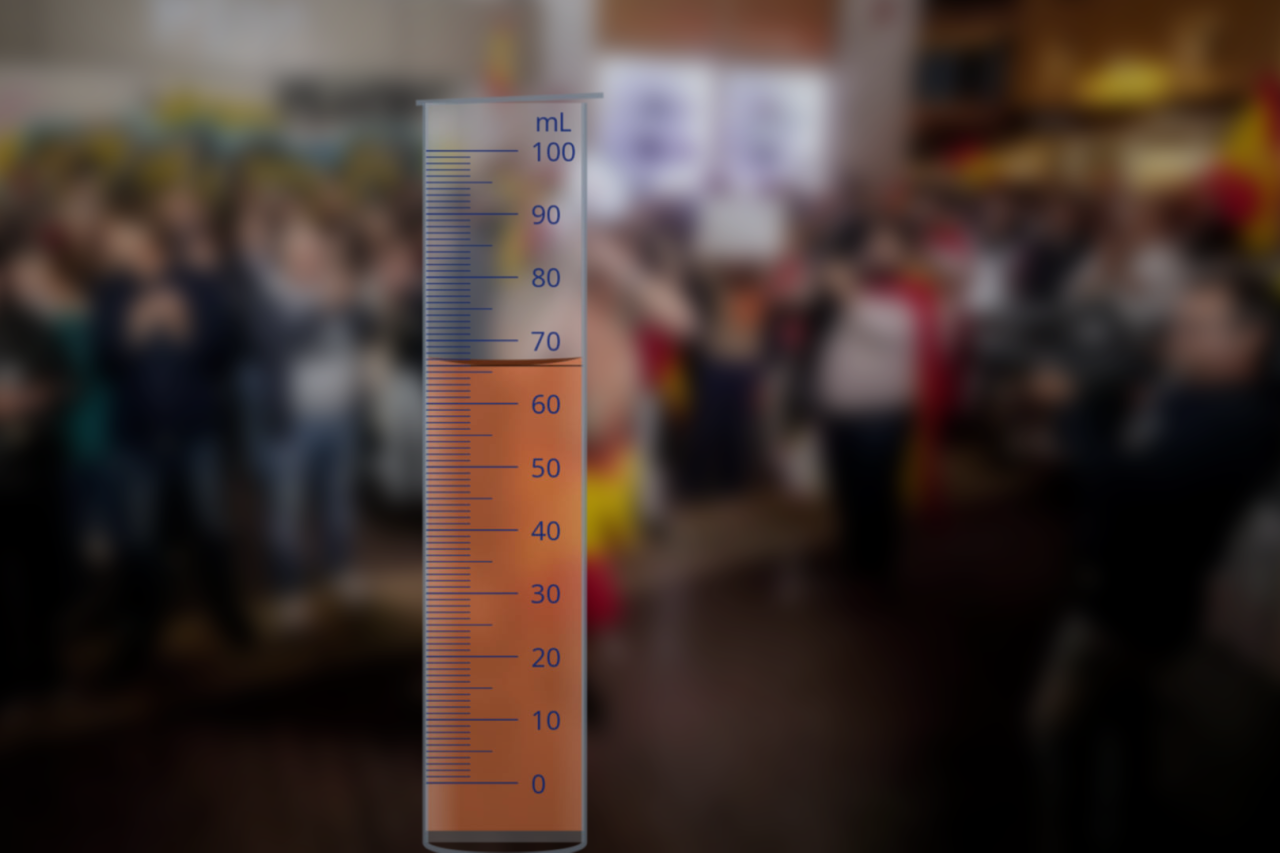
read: 66 mL
